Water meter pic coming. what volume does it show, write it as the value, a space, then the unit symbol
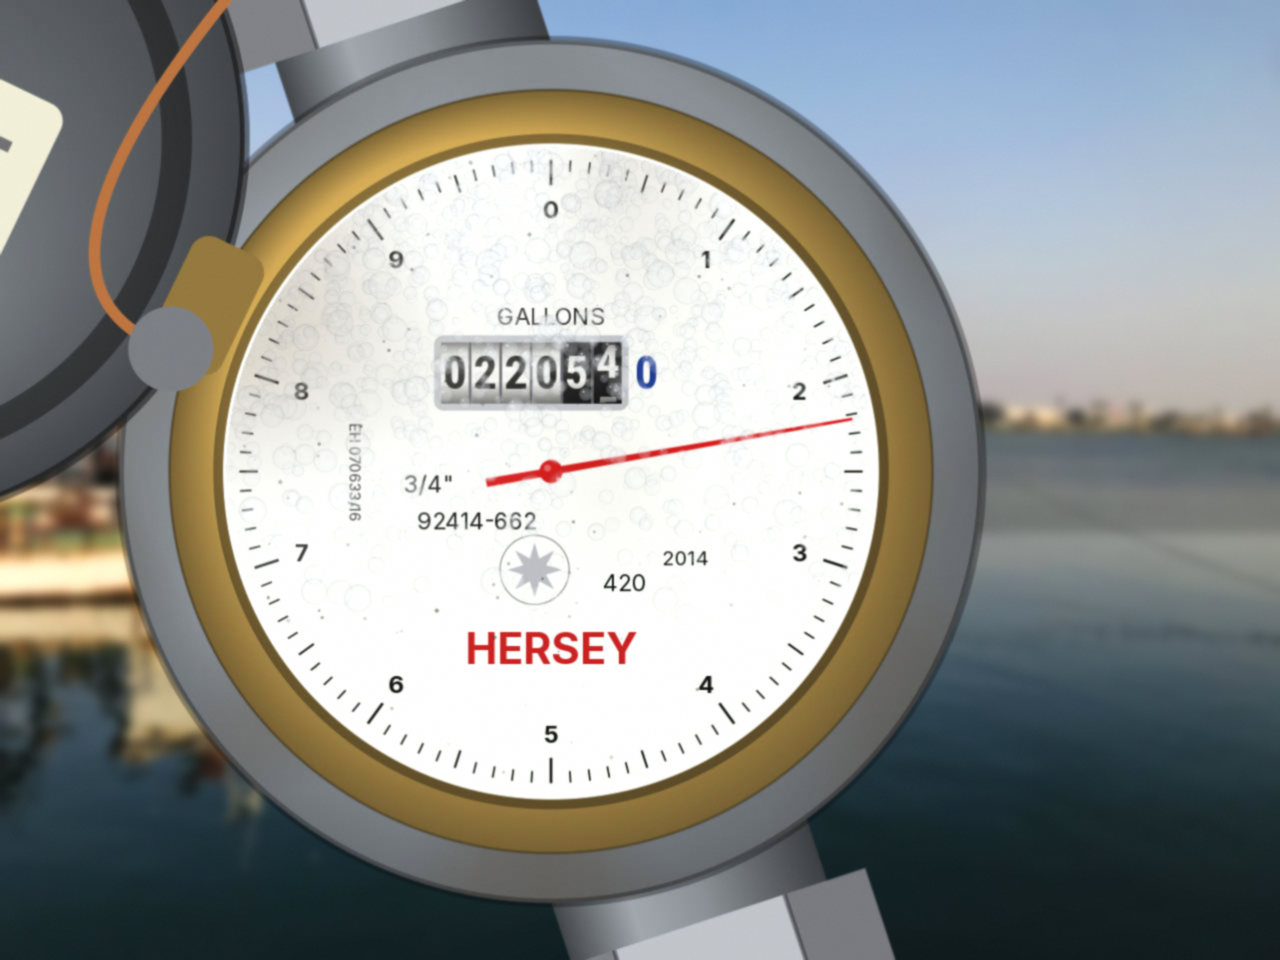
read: 220542.2 gal
